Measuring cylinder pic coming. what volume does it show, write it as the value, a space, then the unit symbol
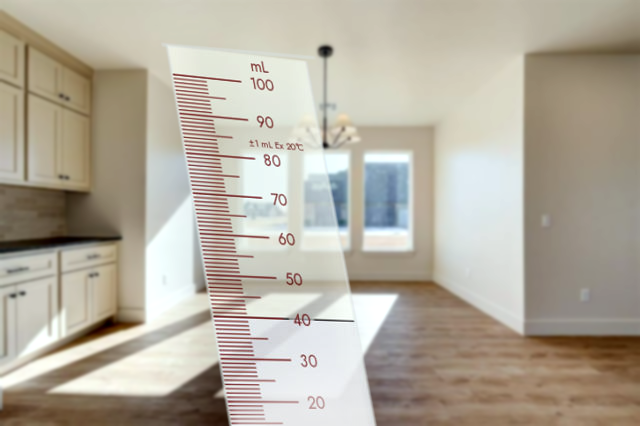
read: 40 mL
